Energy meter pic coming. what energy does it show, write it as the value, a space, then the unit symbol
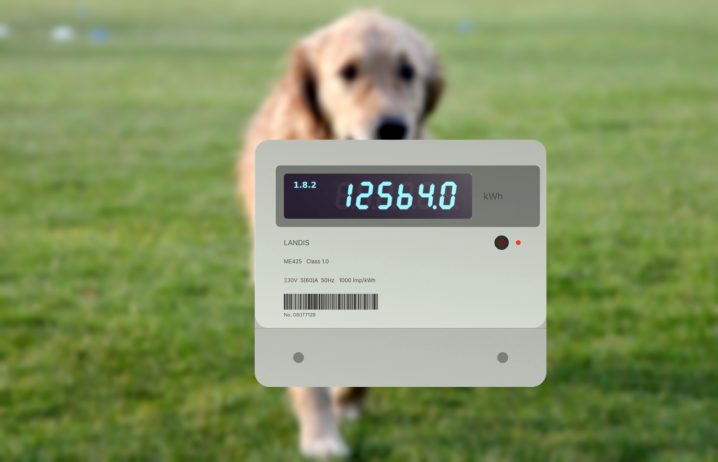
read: 12564.0 kWh
